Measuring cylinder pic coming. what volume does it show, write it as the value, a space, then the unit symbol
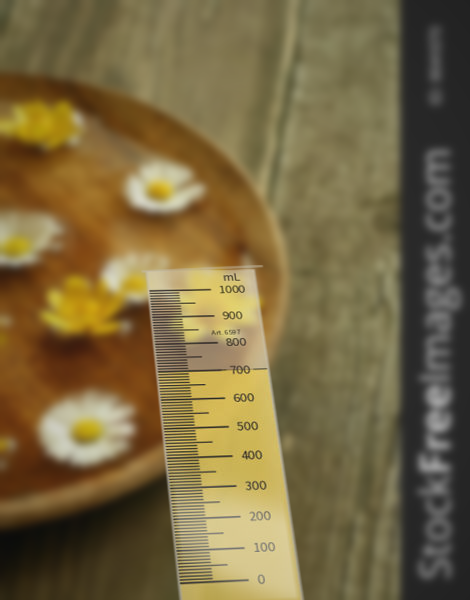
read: 700 mL
